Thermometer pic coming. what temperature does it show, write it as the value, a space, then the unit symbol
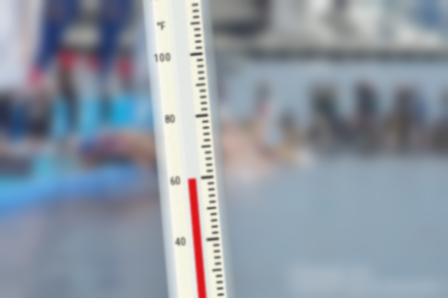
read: 60 °F
